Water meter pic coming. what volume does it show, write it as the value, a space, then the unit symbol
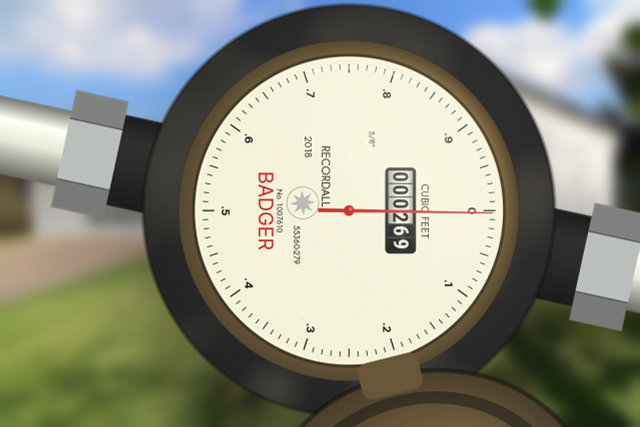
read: 269.00 ft³
